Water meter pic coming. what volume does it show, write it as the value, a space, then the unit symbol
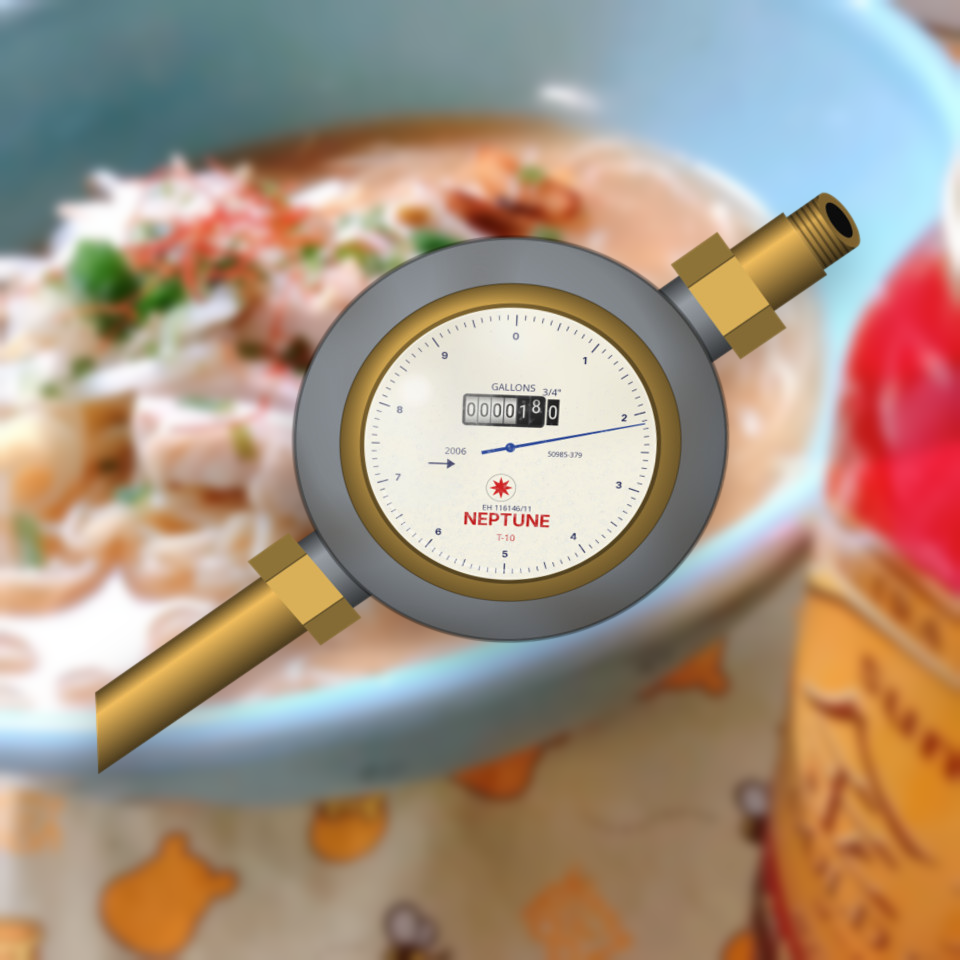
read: 182.1 gal
